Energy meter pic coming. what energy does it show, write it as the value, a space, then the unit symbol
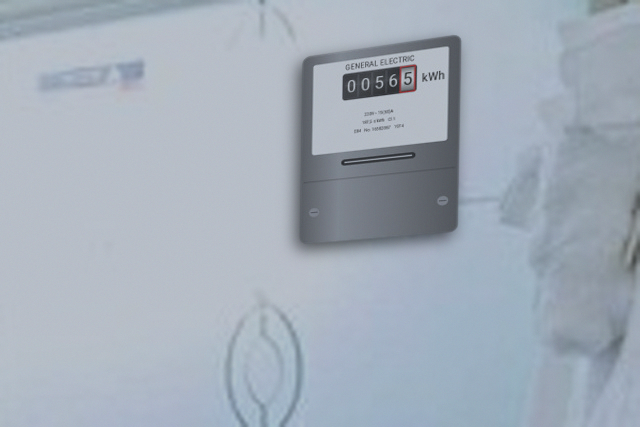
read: 56.5 kWh
